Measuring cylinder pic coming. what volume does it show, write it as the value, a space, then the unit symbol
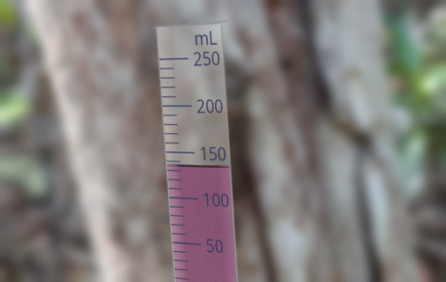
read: 135 mL
